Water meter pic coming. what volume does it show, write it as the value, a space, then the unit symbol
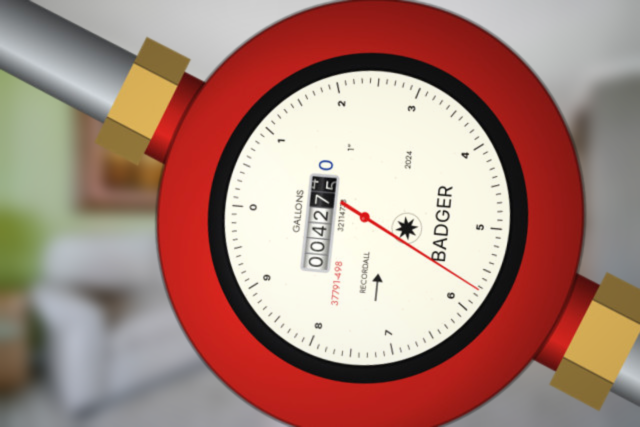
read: 42745.7 gal
